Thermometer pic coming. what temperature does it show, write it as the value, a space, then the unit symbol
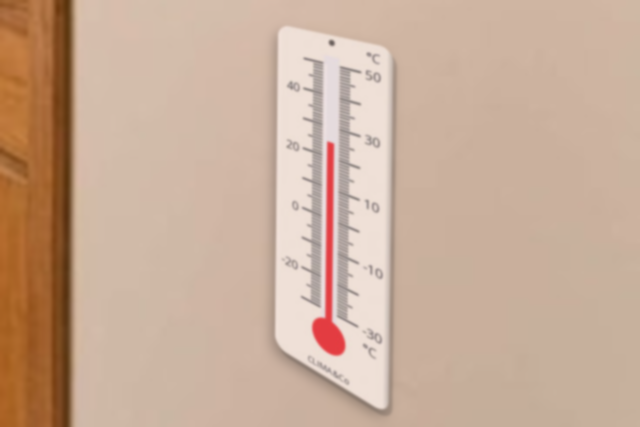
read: 25 °C
